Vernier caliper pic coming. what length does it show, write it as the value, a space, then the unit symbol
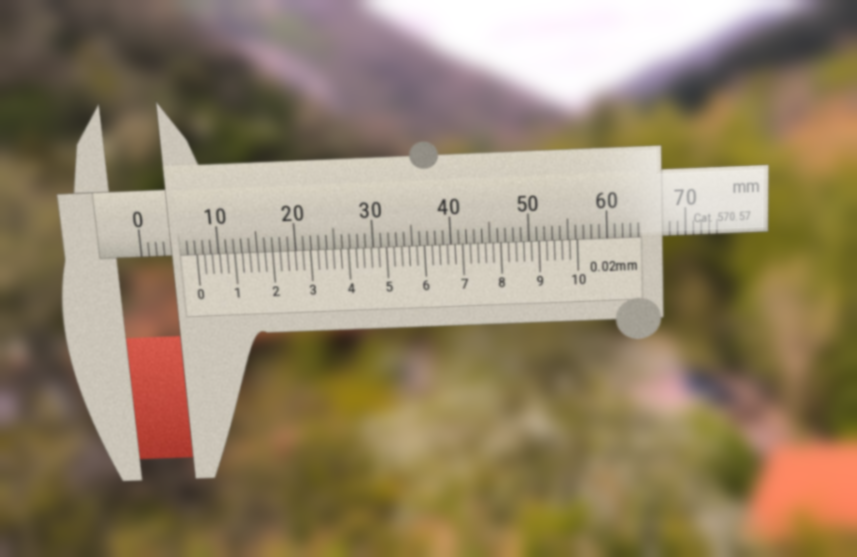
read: 7.2 mm
